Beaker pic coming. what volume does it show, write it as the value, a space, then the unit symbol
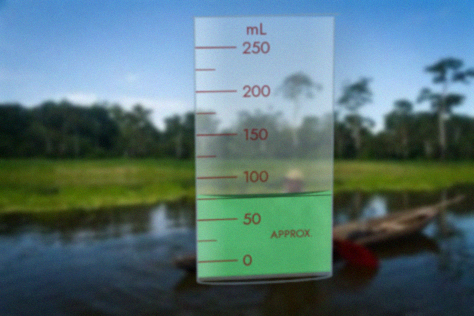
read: 75 mL
